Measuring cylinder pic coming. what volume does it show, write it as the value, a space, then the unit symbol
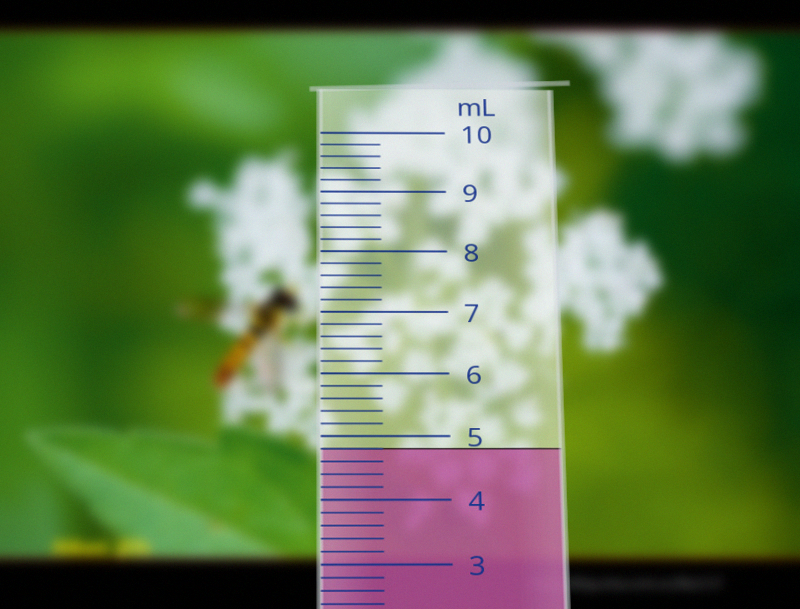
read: 4.8 mL
